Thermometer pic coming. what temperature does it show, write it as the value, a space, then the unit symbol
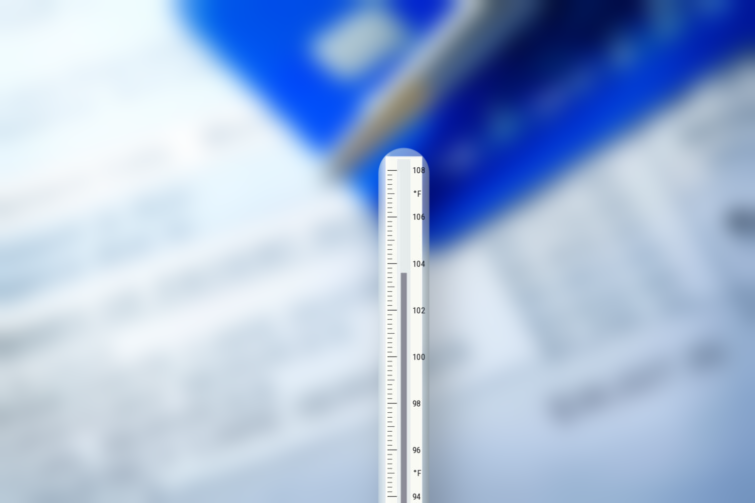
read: 103.6 °F
